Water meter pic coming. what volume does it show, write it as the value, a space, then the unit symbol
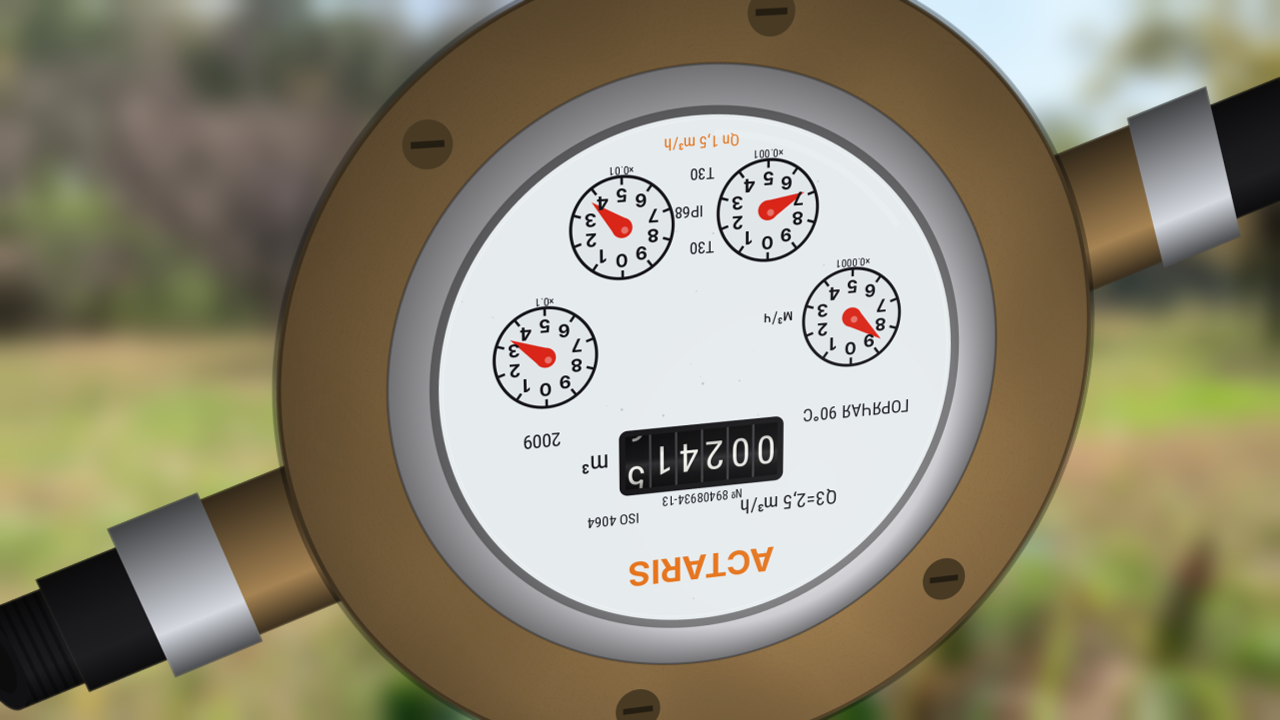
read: 2415.3368 m³
